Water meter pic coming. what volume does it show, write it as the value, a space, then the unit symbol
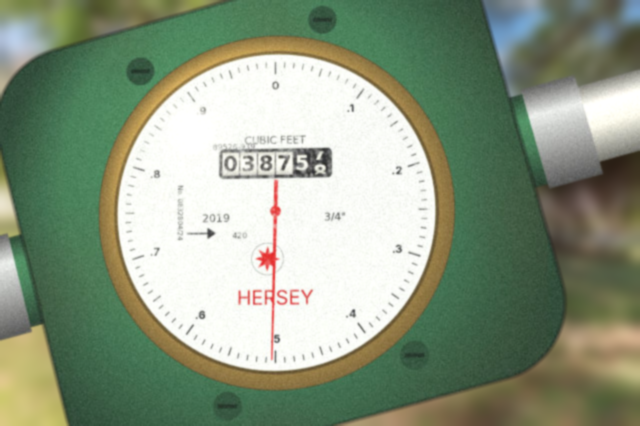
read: 38757.50 ft³
